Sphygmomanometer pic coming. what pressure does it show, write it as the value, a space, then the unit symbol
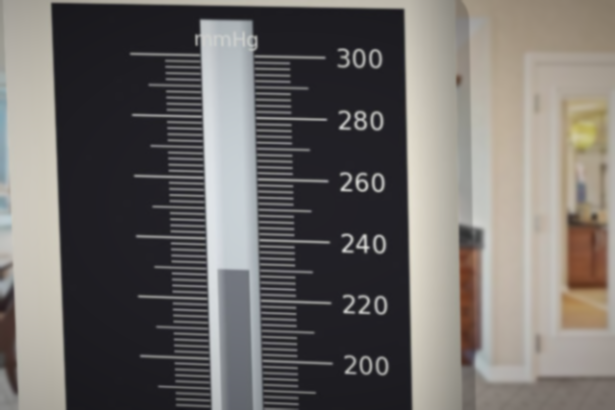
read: 230 mmHg
